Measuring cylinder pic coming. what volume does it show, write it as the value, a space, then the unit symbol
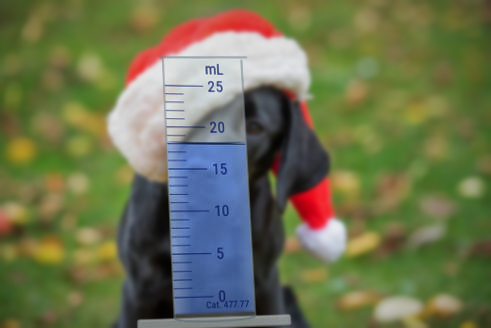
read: 18 mL
